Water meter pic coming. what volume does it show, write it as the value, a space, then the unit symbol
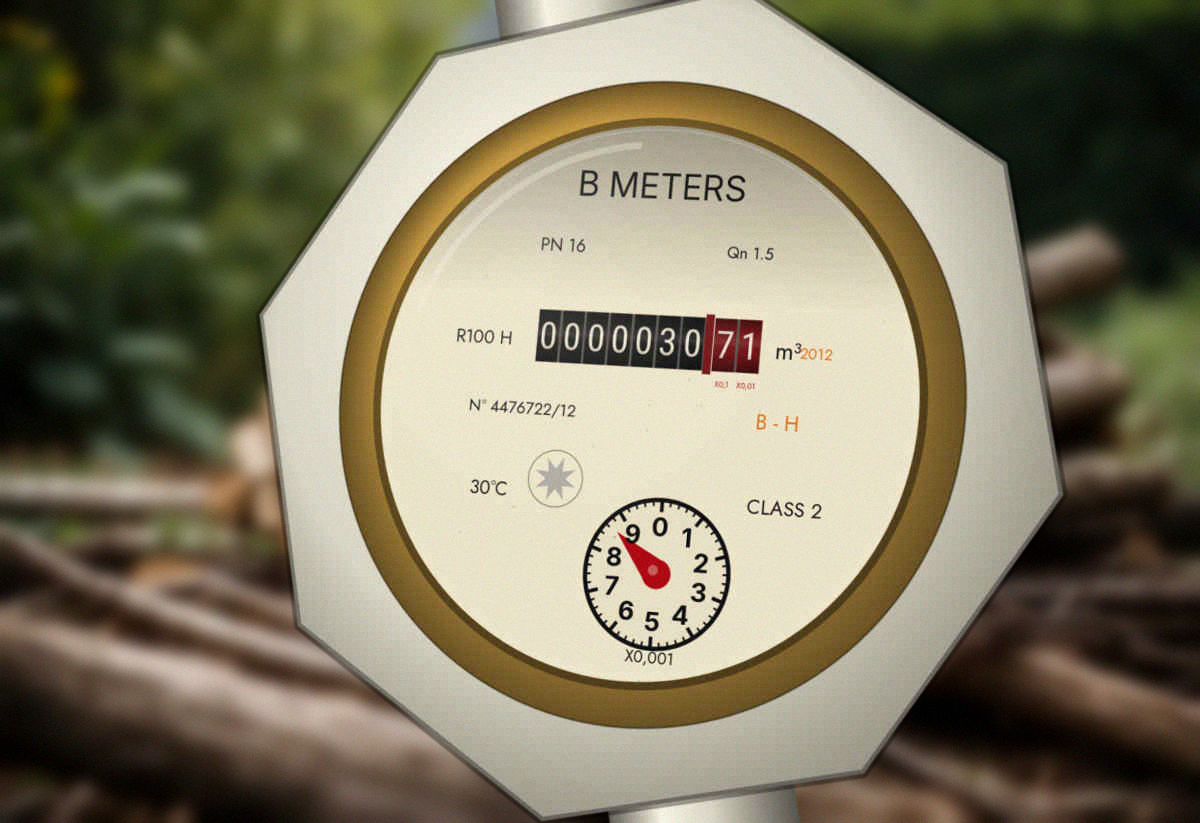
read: 30.718 m³
